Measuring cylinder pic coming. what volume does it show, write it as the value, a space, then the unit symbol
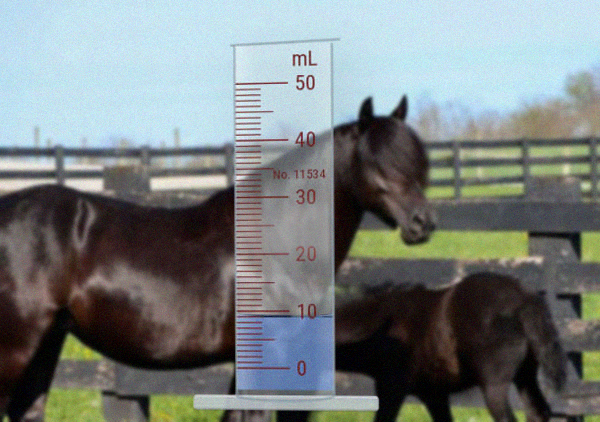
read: 9 mL
